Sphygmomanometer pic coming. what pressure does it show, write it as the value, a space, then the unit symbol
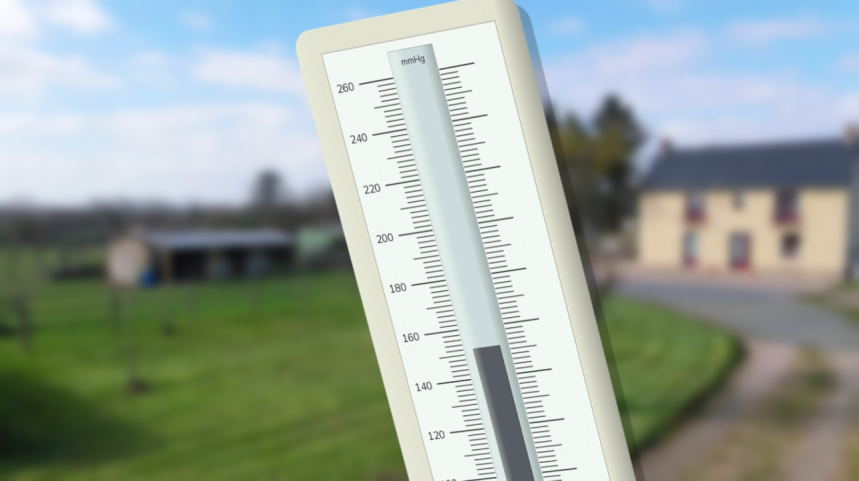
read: 152 mmHg
